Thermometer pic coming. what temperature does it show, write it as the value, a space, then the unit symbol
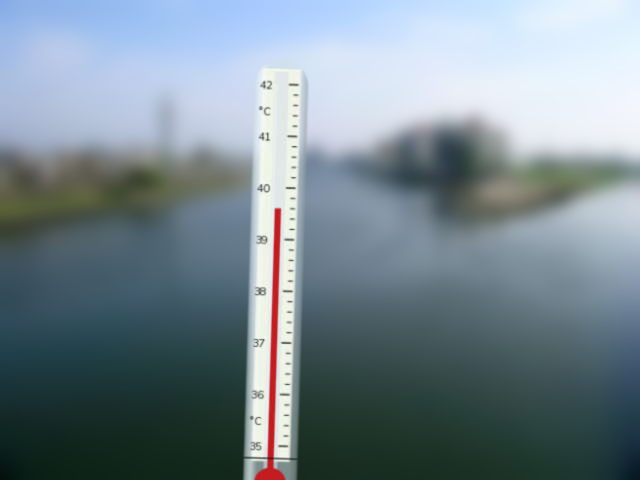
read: 39.6 °C
